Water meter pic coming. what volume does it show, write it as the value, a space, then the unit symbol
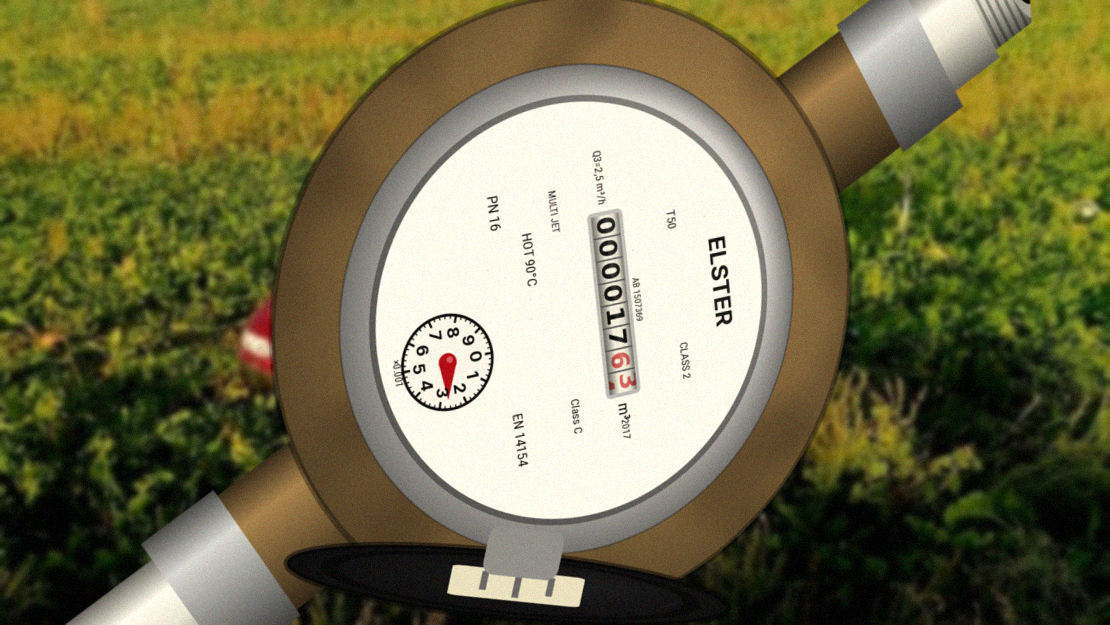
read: 17.632 m³
